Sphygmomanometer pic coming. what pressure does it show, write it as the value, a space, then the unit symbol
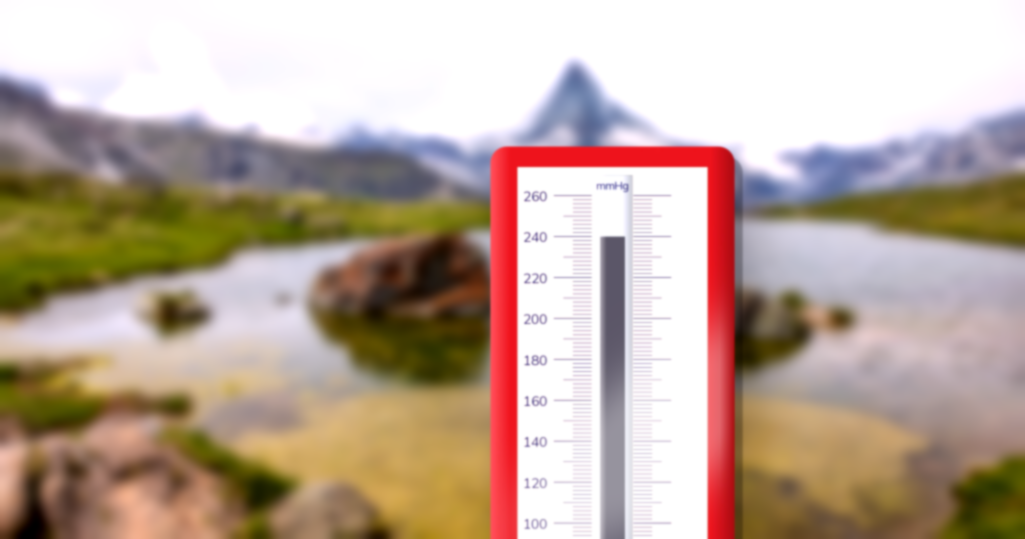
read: 240 mmHg
